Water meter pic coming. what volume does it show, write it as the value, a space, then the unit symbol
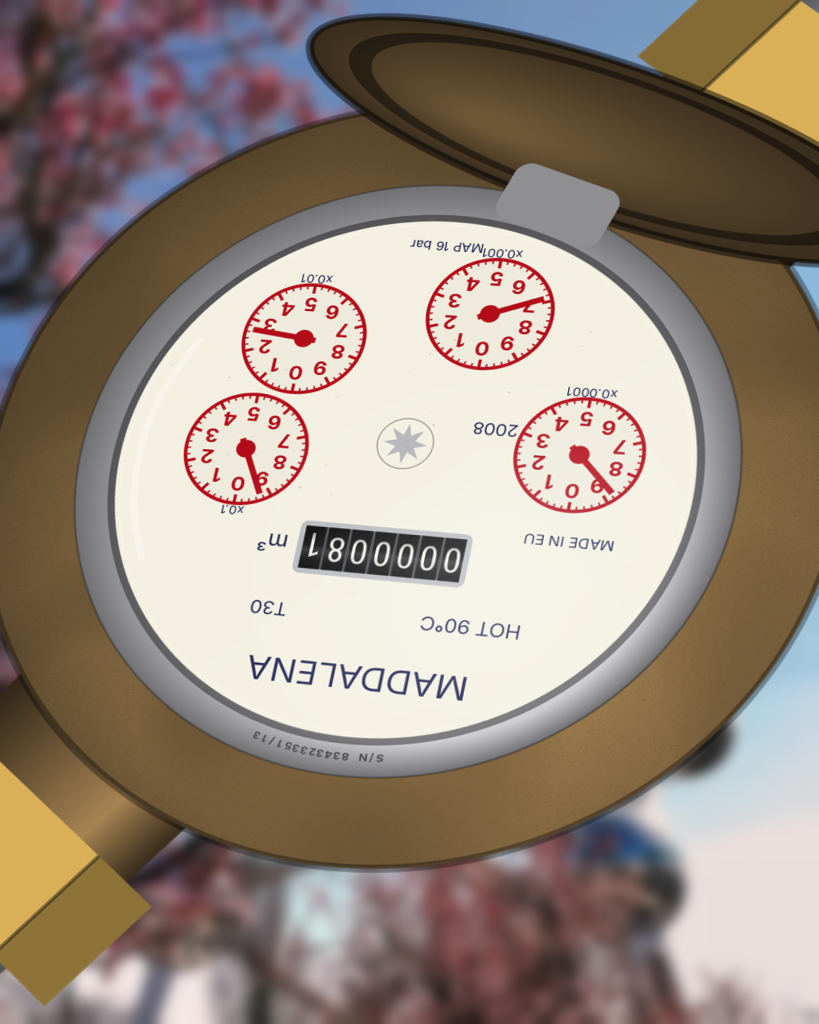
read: 80.9268 m³
